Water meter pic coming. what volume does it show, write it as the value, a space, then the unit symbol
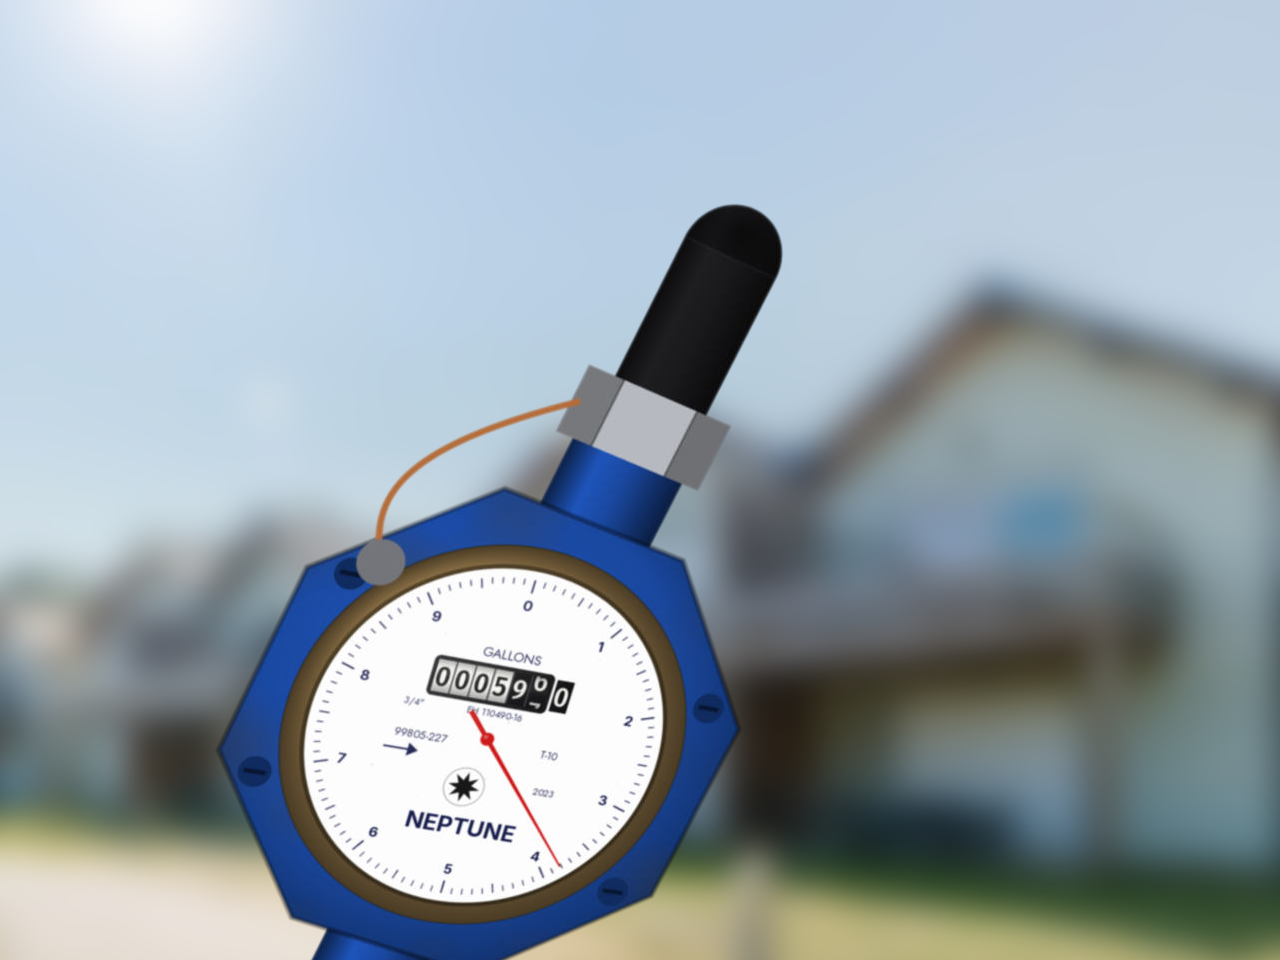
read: 5963.8 gal
